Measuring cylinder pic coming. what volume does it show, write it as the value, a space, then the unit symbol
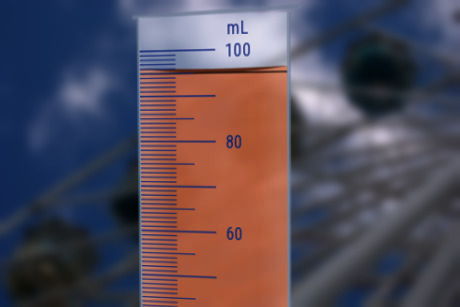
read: 95 mL
